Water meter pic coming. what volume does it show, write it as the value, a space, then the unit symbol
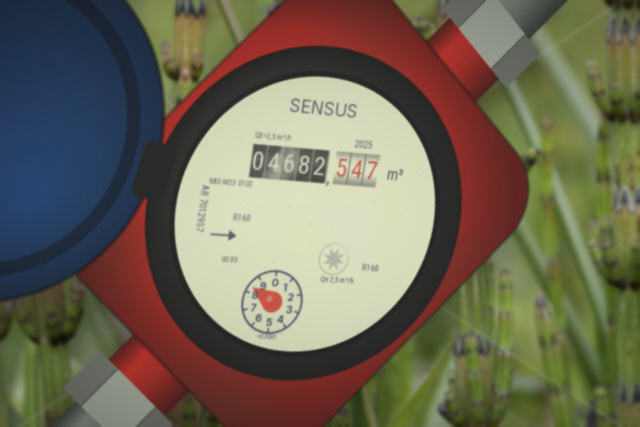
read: 4682.5478 m³
